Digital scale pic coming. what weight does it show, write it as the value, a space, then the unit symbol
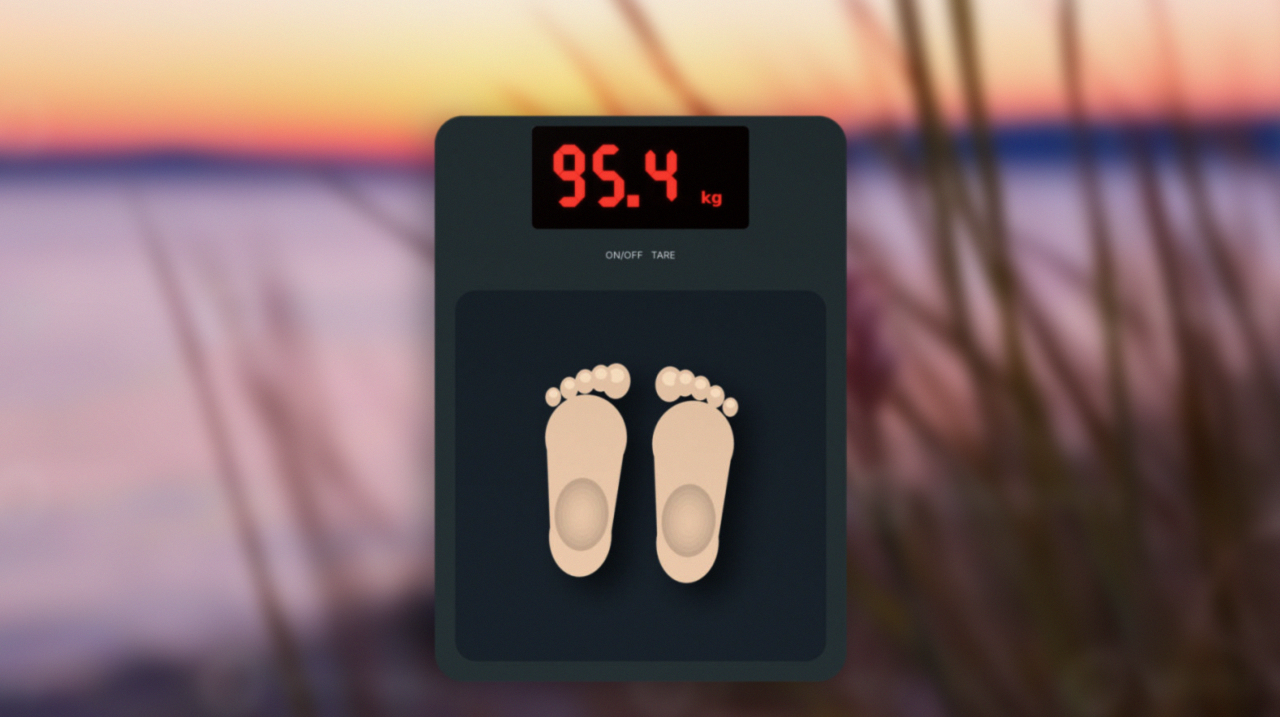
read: 95.4 kg
